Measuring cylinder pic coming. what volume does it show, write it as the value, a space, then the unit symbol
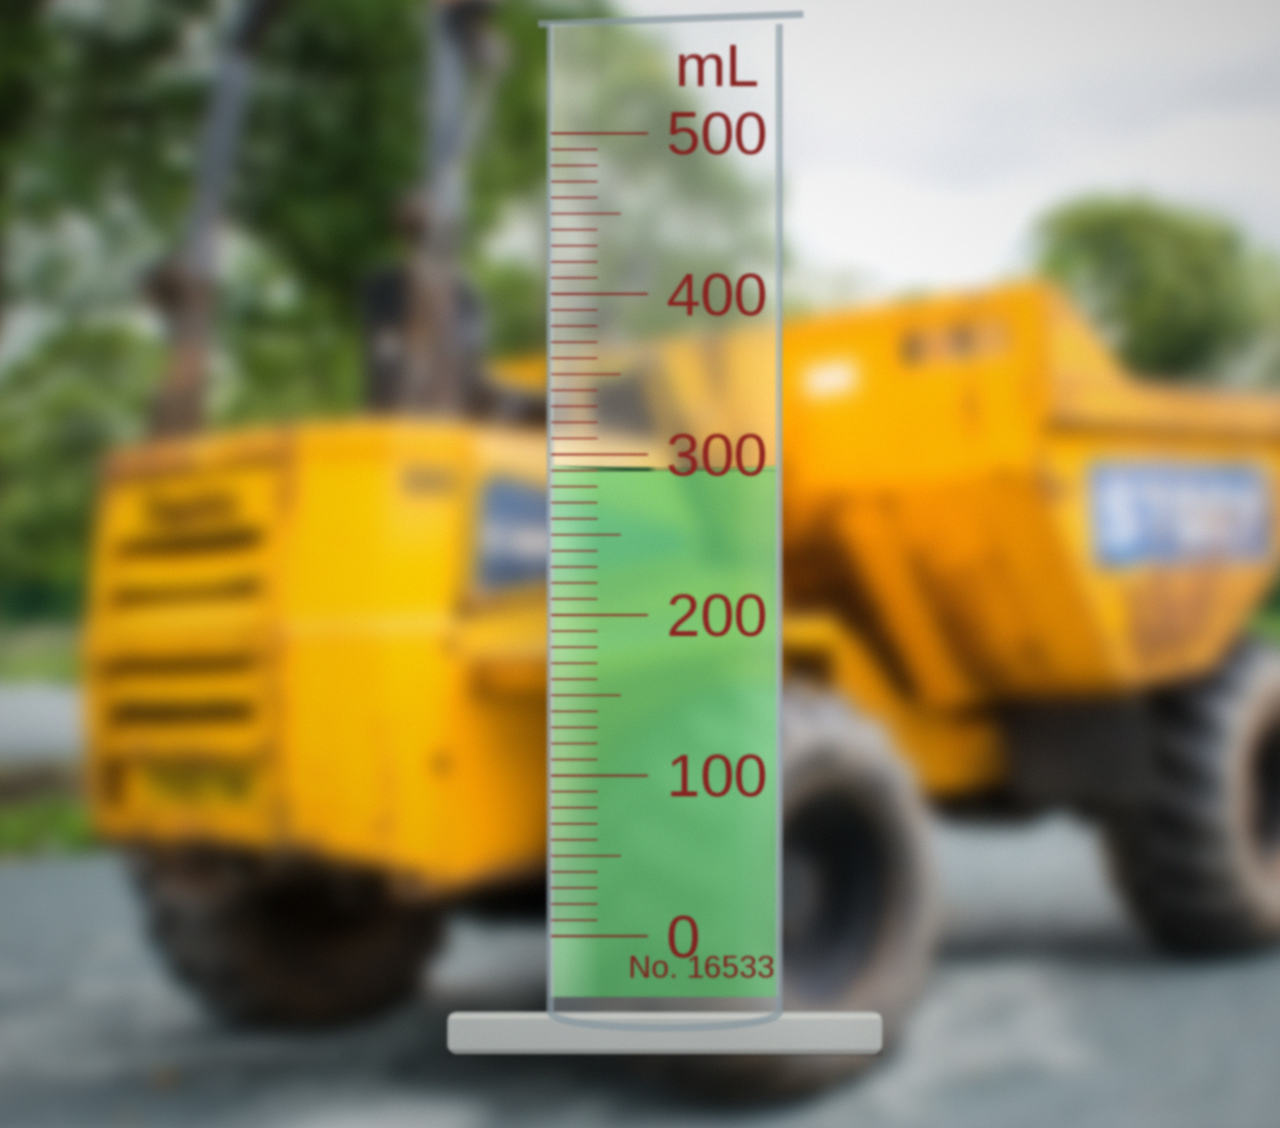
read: 290 mL
